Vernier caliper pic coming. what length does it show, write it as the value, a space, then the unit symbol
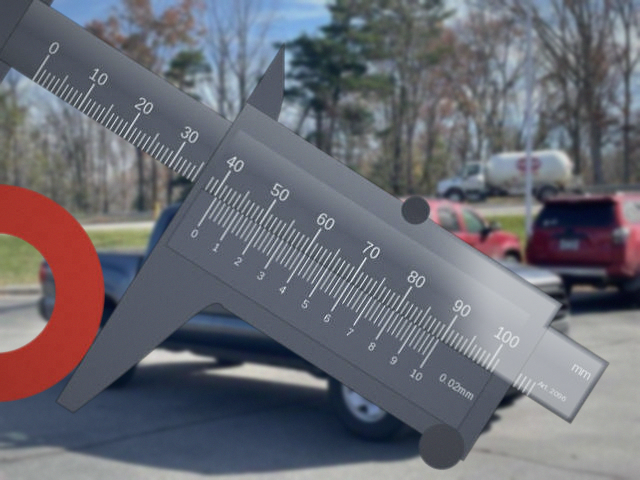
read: 40.5 mm
